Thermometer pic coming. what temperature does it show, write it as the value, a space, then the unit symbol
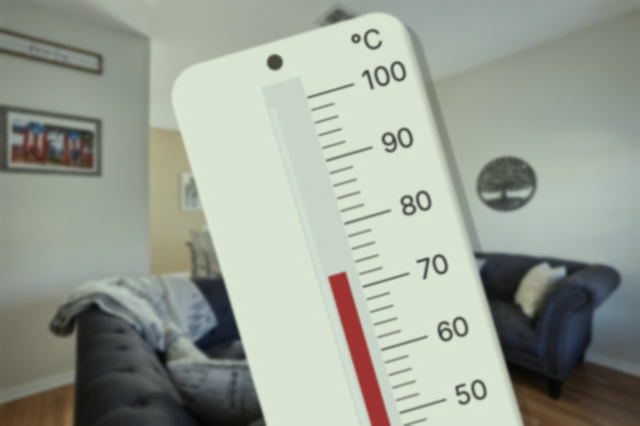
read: 73 °C
